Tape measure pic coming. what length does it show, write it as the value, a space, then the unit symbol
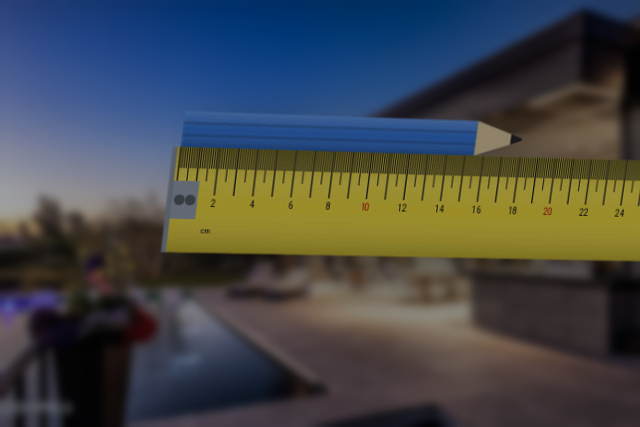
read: 18 cm
